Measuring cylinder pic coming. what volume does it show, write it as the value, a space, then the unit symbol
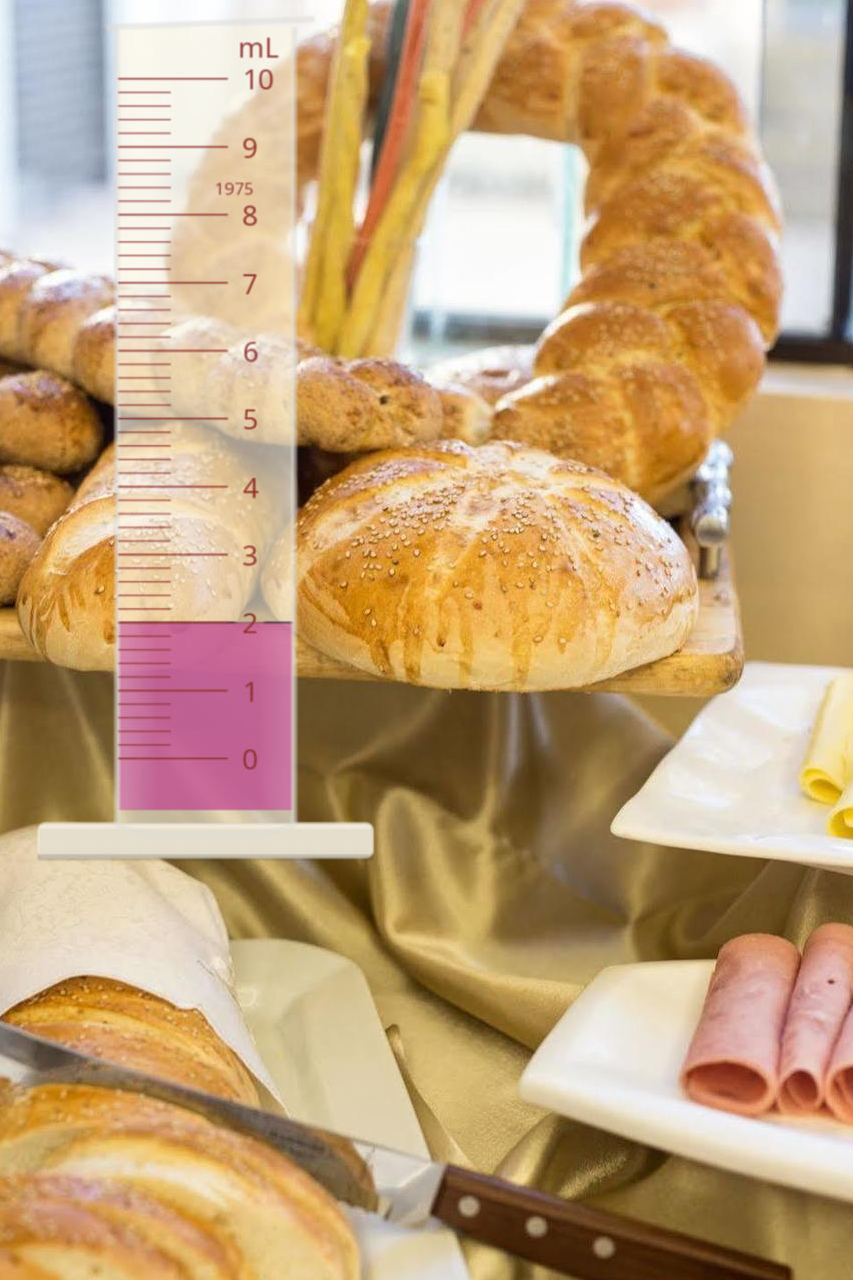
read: 2 mL
